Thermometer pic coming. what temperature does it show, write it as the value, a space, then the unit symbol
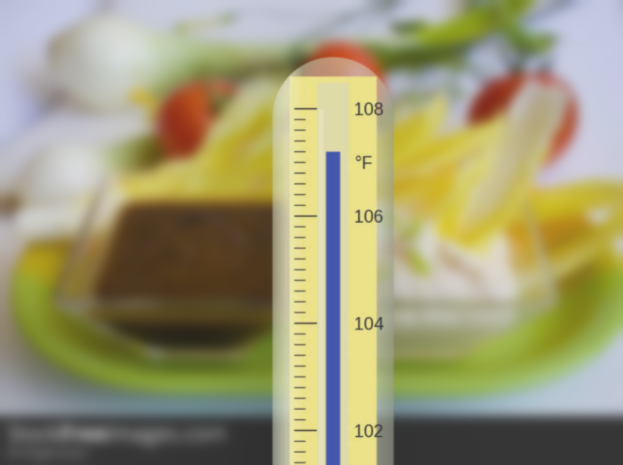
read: 107.2 °F
